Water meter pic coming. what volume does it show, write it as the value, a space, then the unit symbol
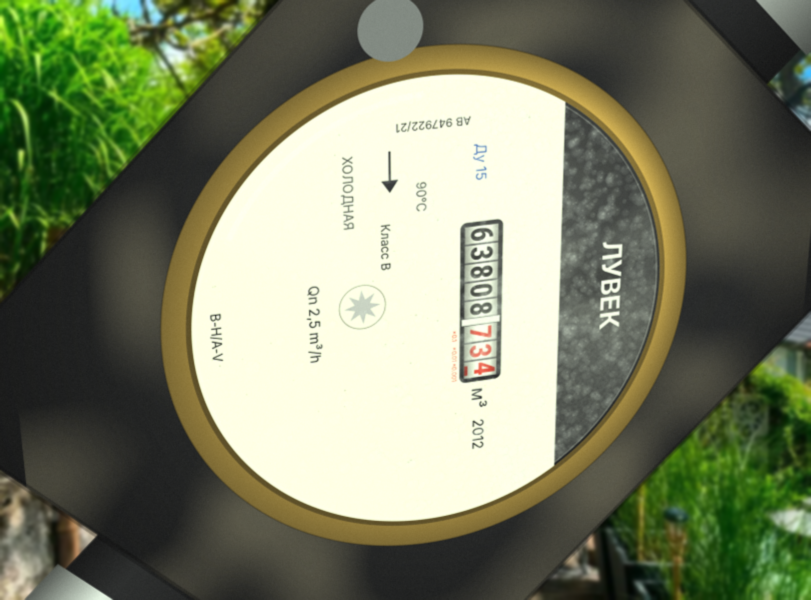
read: 63808.734 m³
